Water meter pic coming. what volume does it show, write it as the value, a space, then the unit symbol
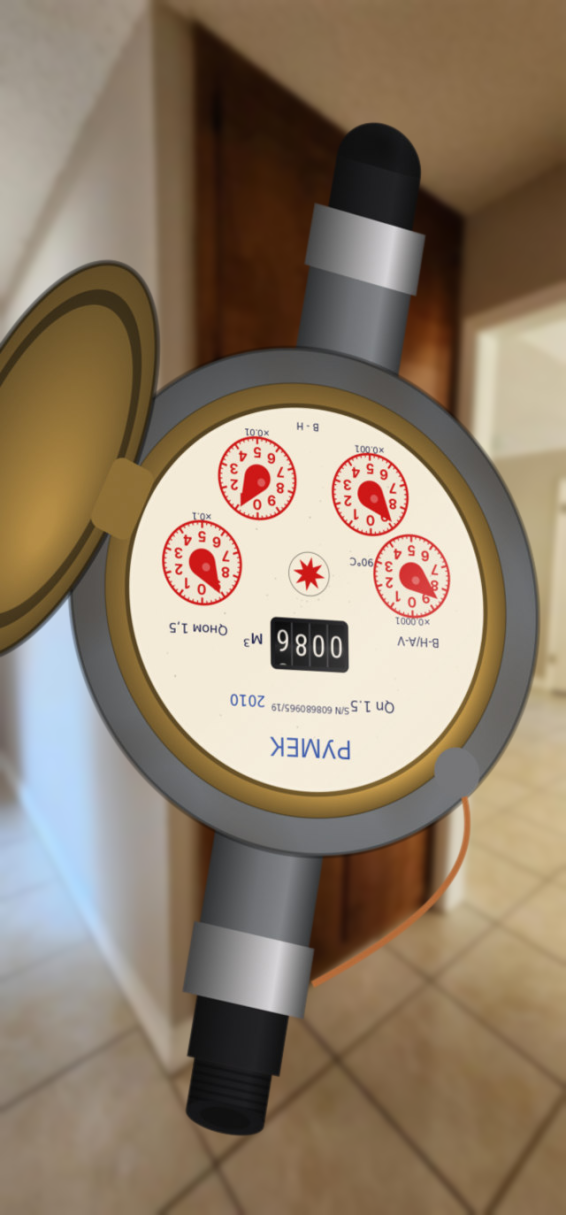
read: 85.9088 m³
